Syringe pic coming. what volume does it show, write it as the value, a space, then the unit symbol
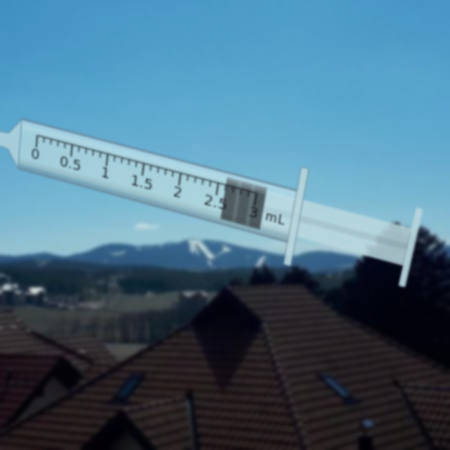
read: 2.6 mL
